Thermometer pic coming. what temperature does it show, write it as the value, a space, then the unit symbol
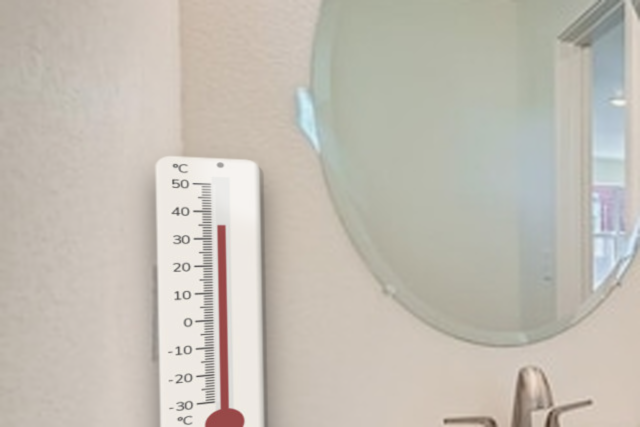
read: 35 °C
